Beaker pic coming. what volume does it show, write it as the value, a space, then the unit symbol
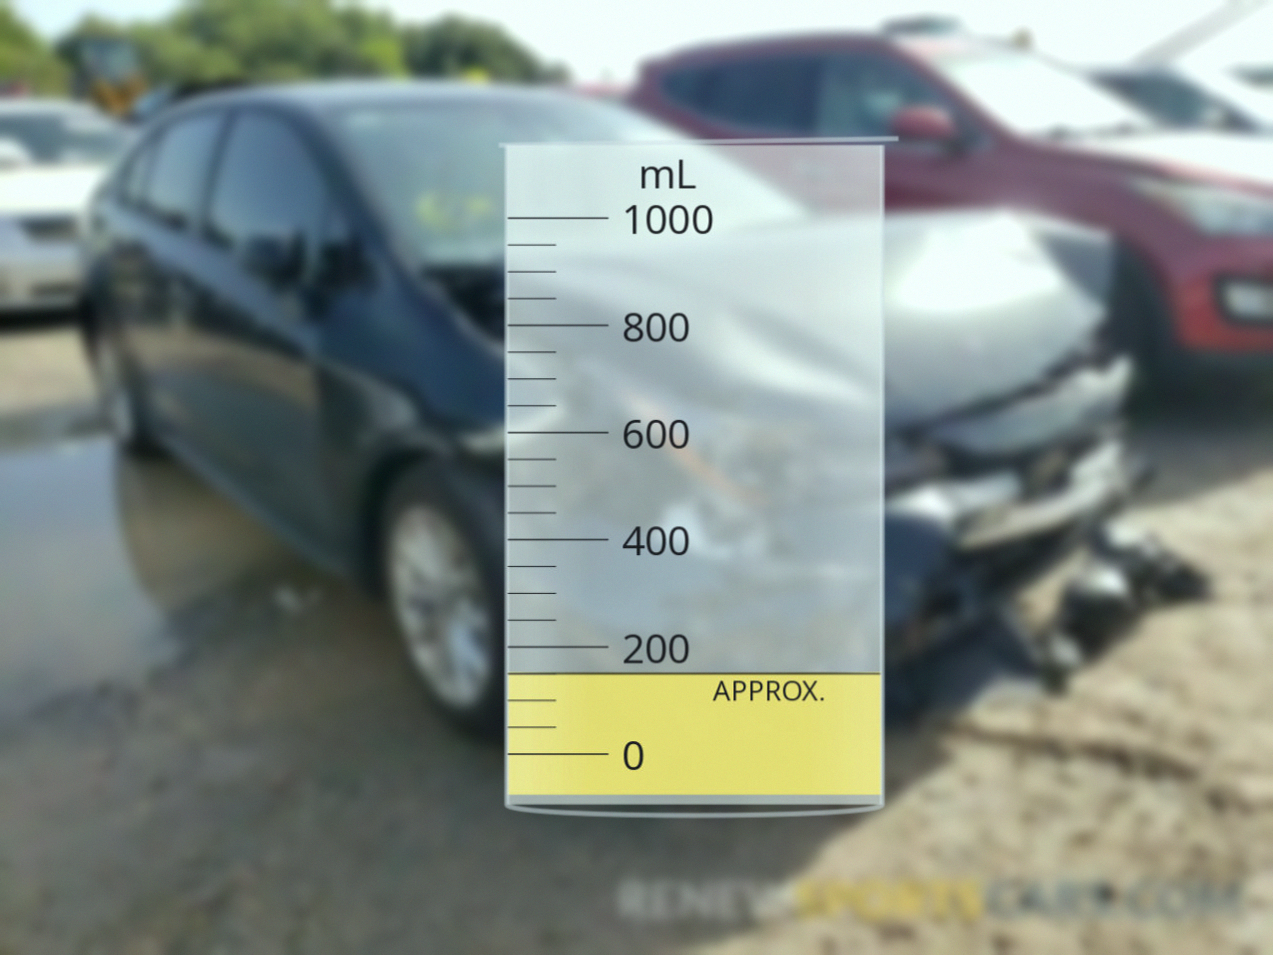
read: 150 mL
